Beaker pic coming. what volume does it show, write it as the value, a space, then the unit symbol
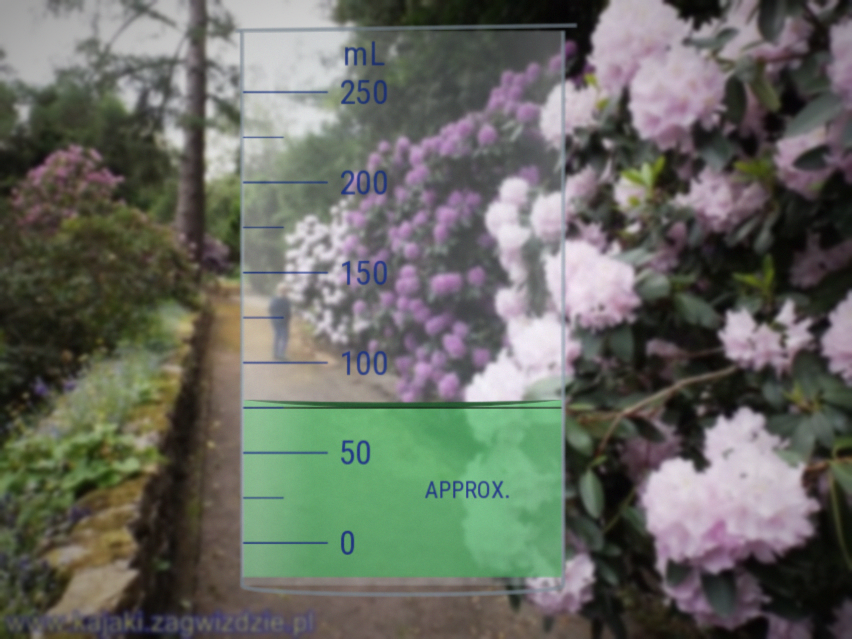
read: 75 mL
